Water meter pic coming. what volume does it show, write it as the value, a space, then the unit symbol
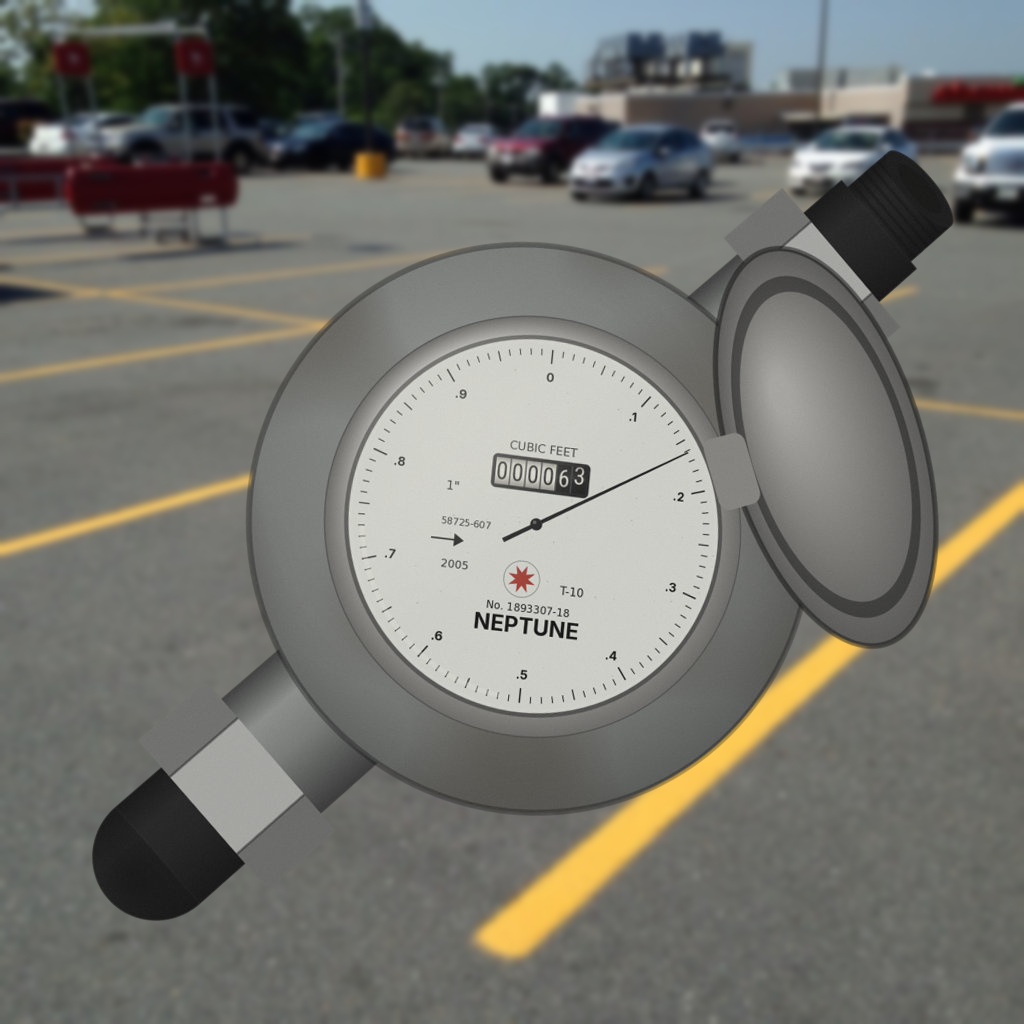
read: 63.16 ft³
